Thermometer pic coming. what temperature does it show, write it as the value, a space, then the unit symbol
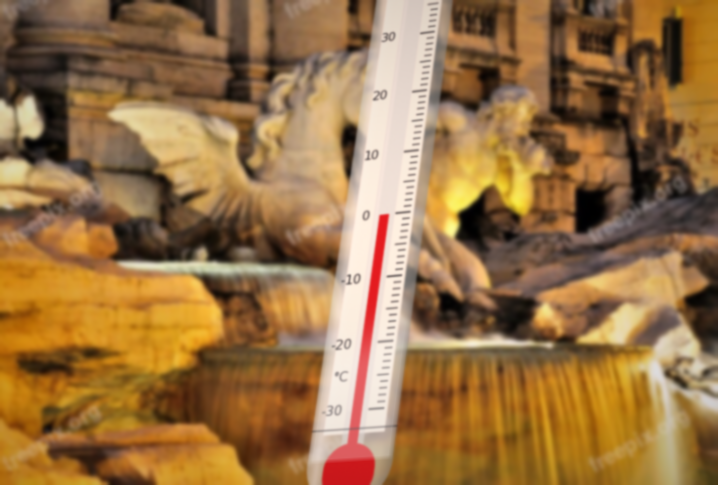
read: 0 °C
